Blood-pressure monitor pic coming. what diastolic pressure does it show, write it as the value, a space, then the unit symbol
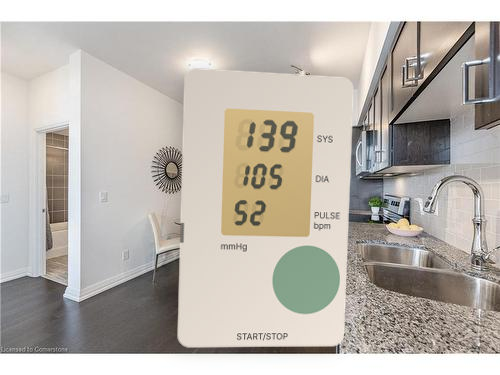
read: 105 mmHg
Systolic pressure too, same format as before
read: 139 mmHg
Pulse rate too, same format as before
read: 52 bpm
